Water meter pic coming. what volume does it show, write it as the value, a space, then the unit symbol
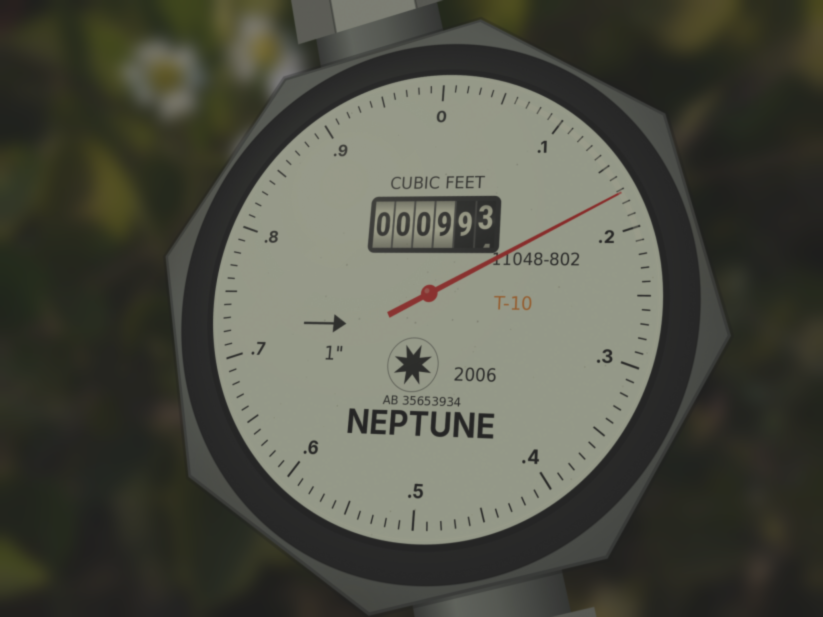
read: 993.17 ft³
